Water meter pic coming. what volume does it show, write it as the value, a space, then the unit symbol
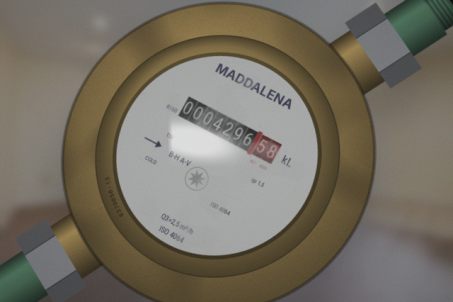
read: 4296.58 kL
